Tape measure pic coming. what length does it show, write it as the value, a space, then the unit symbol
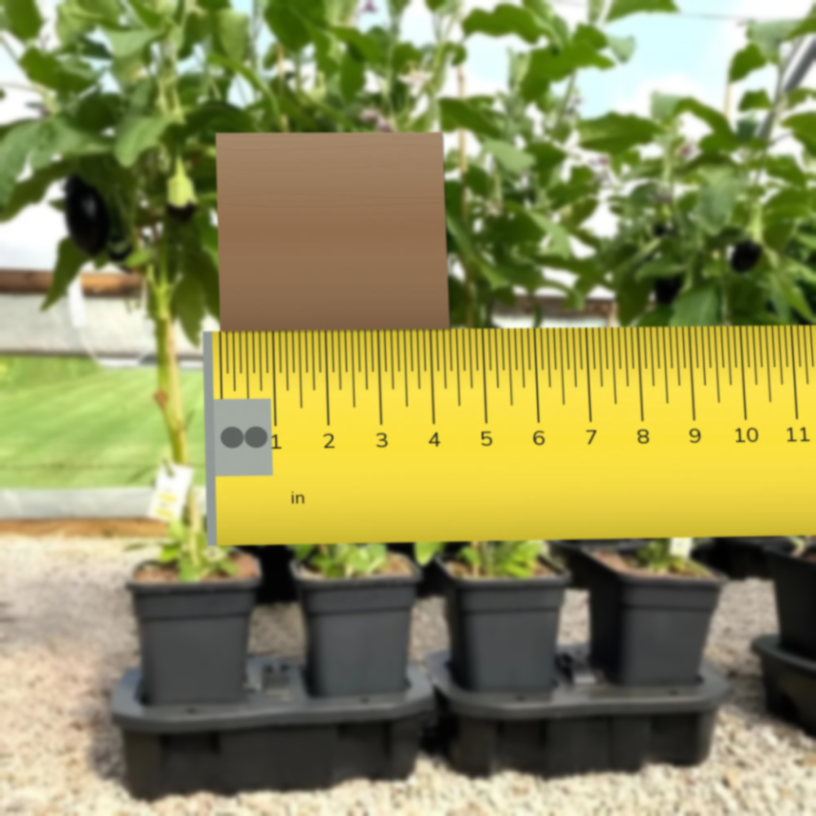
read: 4.375 in
